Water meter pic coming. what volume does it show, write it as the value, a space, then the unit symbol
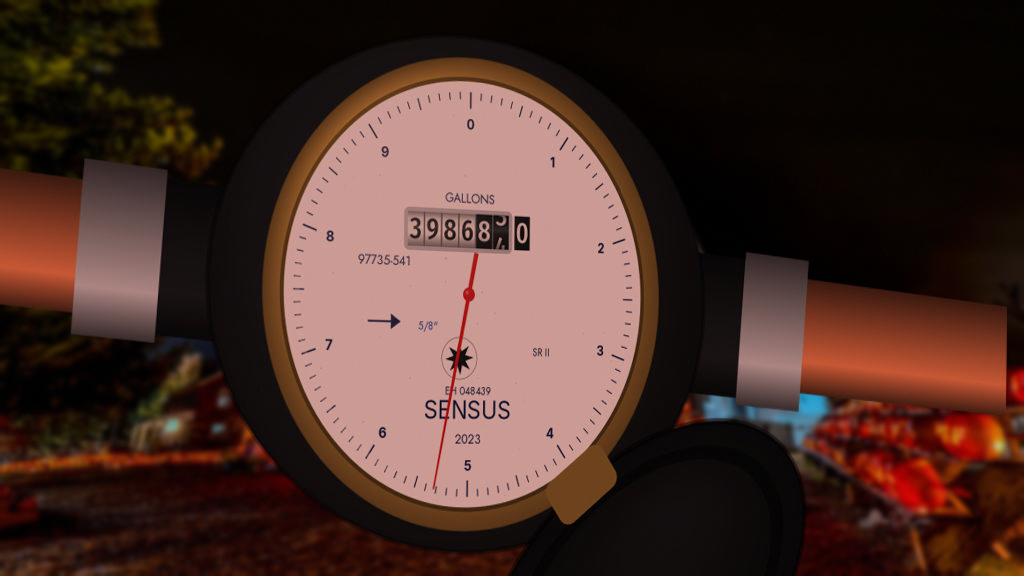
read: 3986835.3 gal
